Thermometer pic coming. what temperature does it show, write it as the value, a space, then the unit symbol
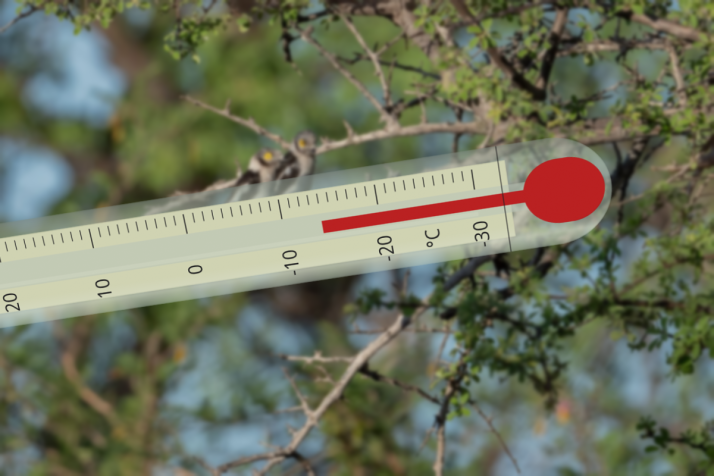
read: -14 °C
